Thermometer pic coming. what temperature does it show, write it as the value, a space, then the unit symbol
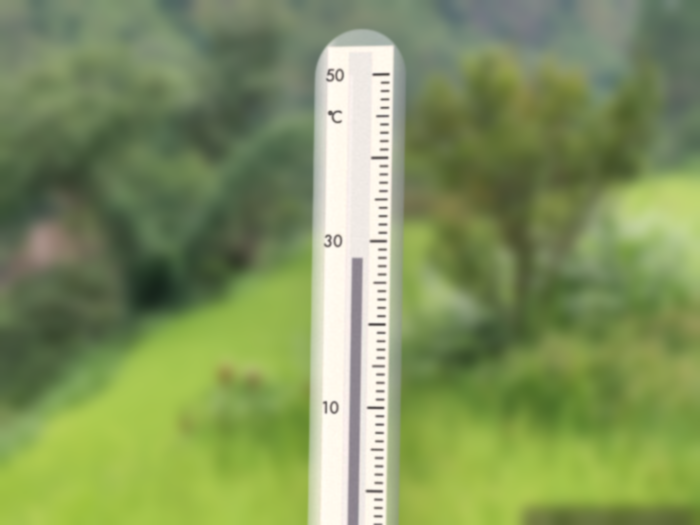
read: 28 °C
